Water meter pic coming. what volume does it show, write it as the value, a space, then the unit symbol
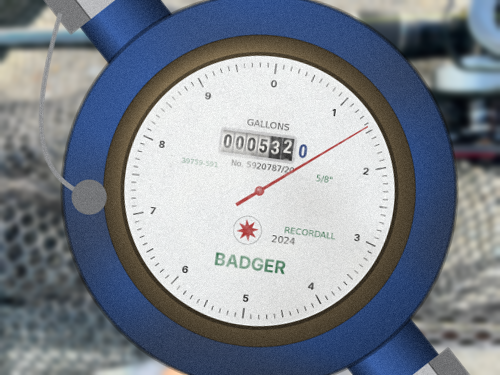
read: 5321.4 gal
